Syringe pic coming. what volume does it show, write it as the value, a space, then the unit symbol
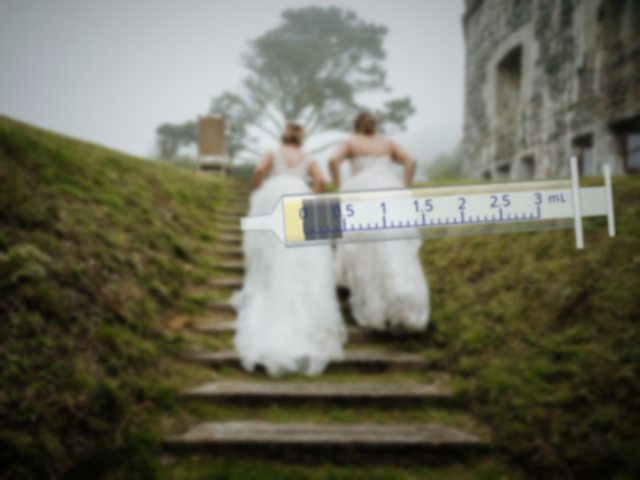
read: 0 mL
